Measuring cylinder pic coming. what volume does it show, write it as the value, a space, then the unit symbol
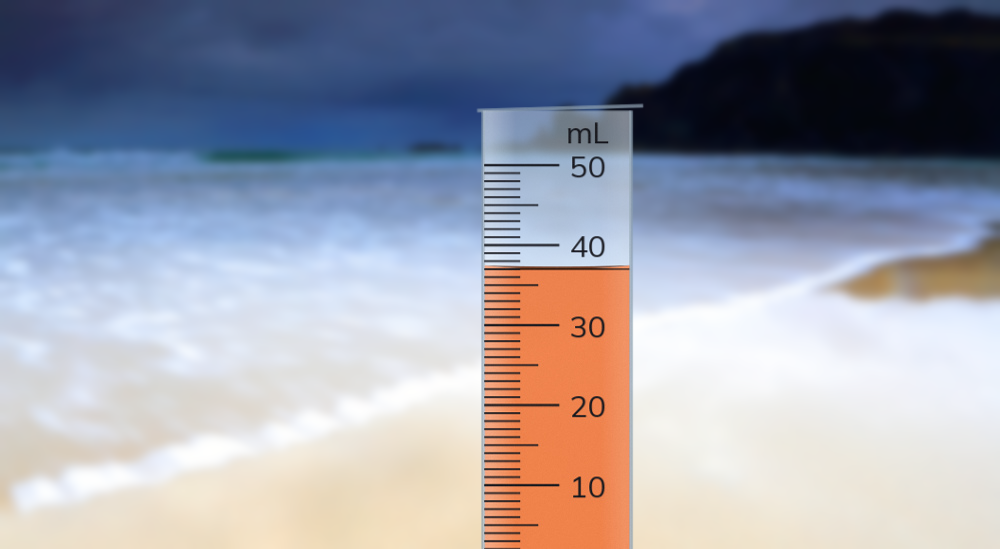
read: 37 mL
